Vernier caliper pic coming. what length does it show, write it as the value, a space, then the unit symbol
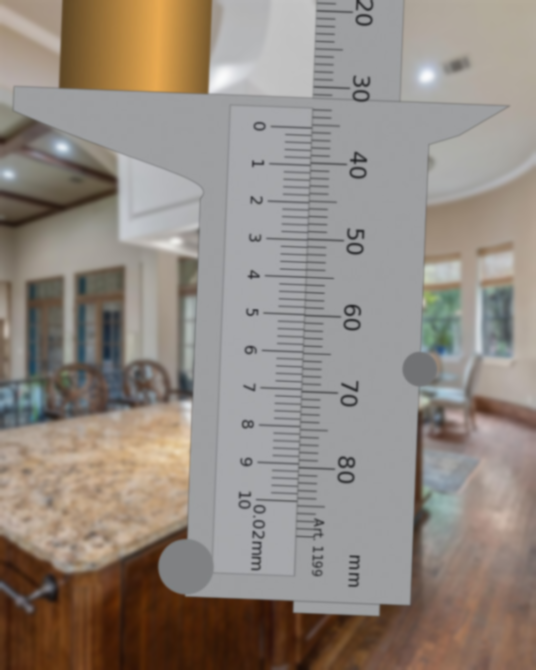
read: 35.4 mm
